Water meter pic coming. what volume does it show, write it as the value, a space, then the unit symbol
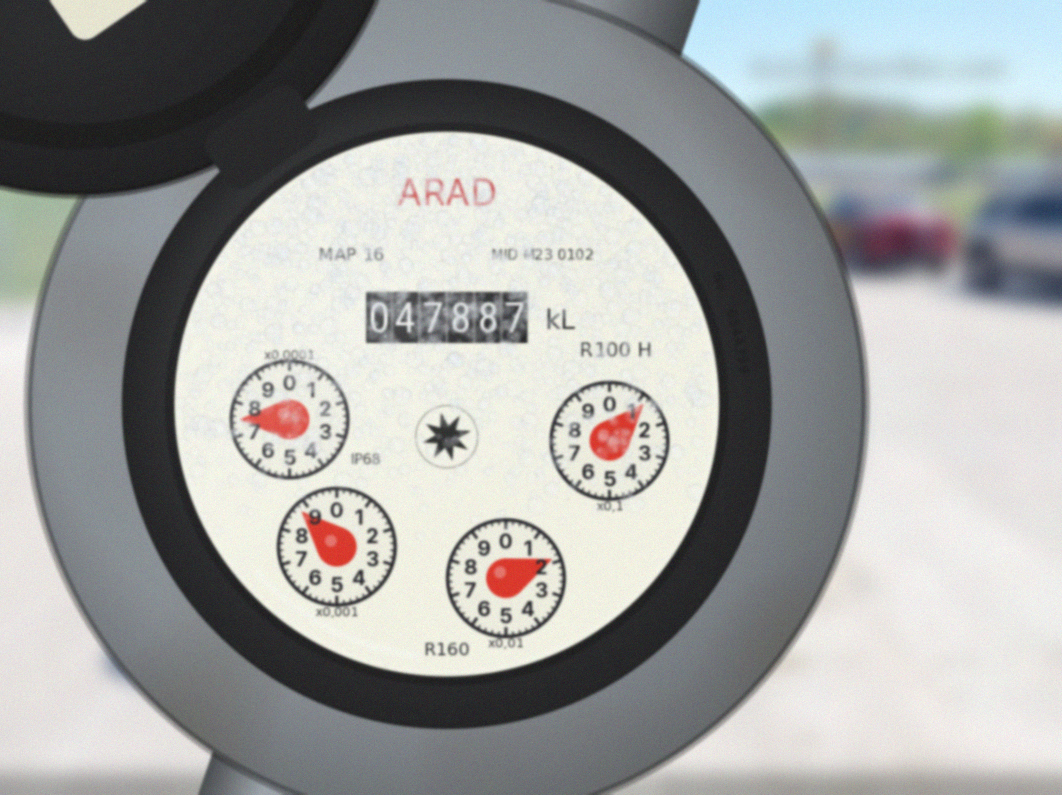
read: 47887.1187 kL
